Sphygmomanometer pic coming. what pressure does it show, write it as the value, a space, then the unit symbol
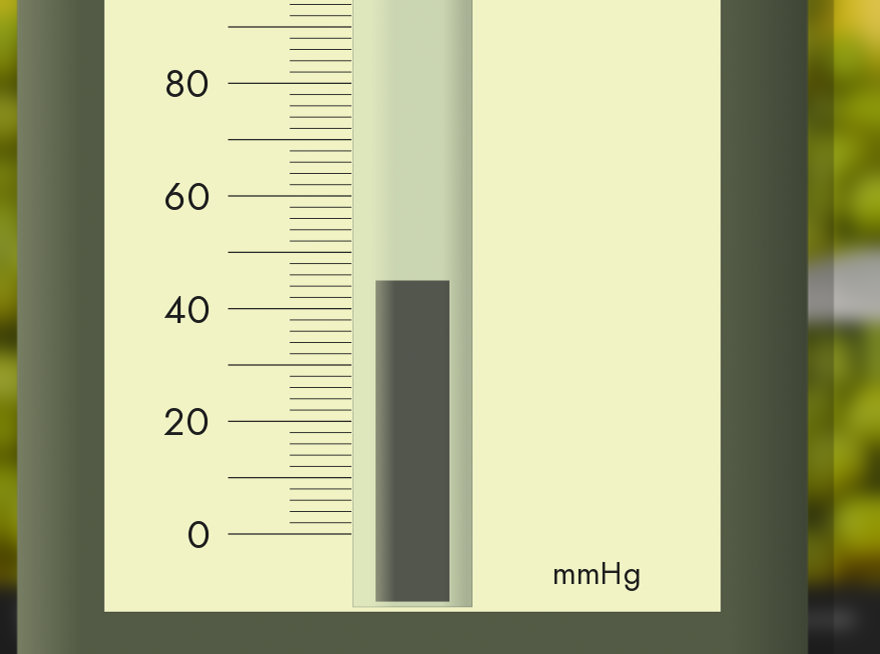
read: 45 mmHg
